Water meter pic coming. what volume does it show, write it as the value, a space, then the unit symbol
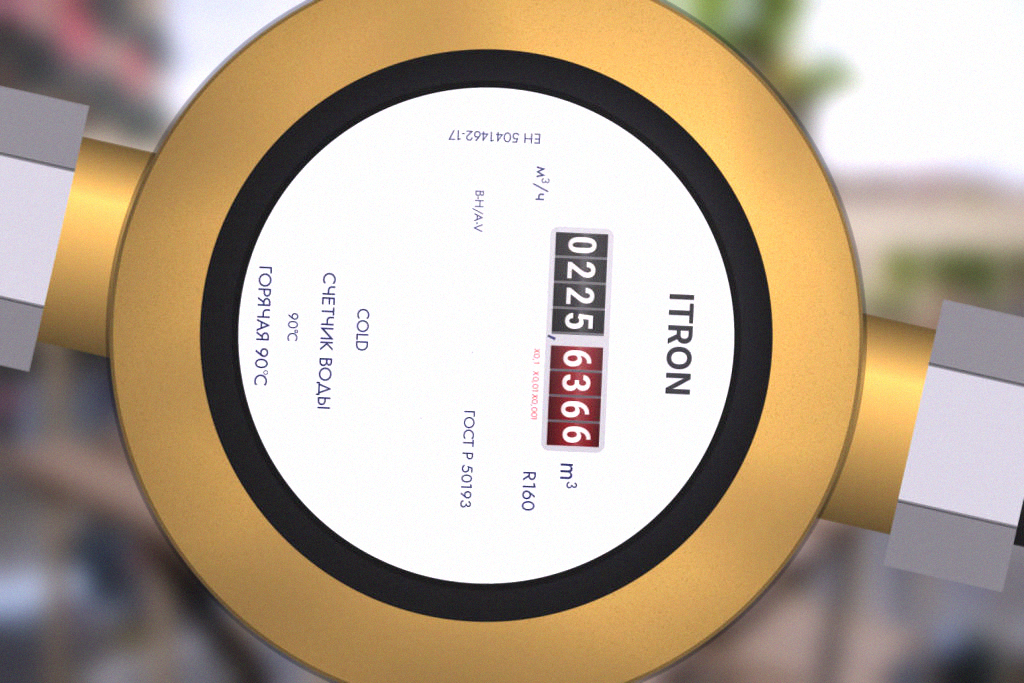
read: 225.6366 m³
